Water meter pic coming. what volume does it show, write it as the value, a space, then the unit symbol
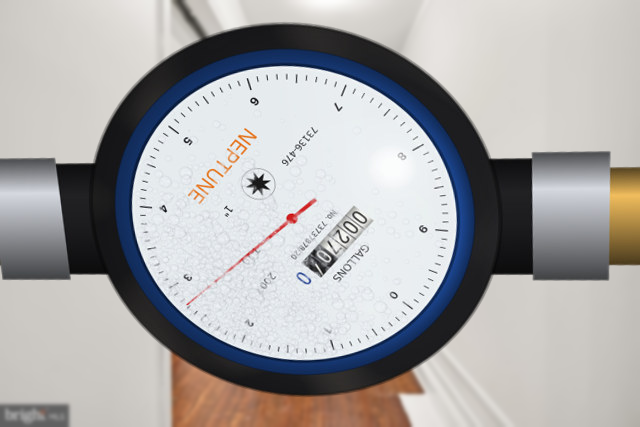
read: 27072.7 gal
